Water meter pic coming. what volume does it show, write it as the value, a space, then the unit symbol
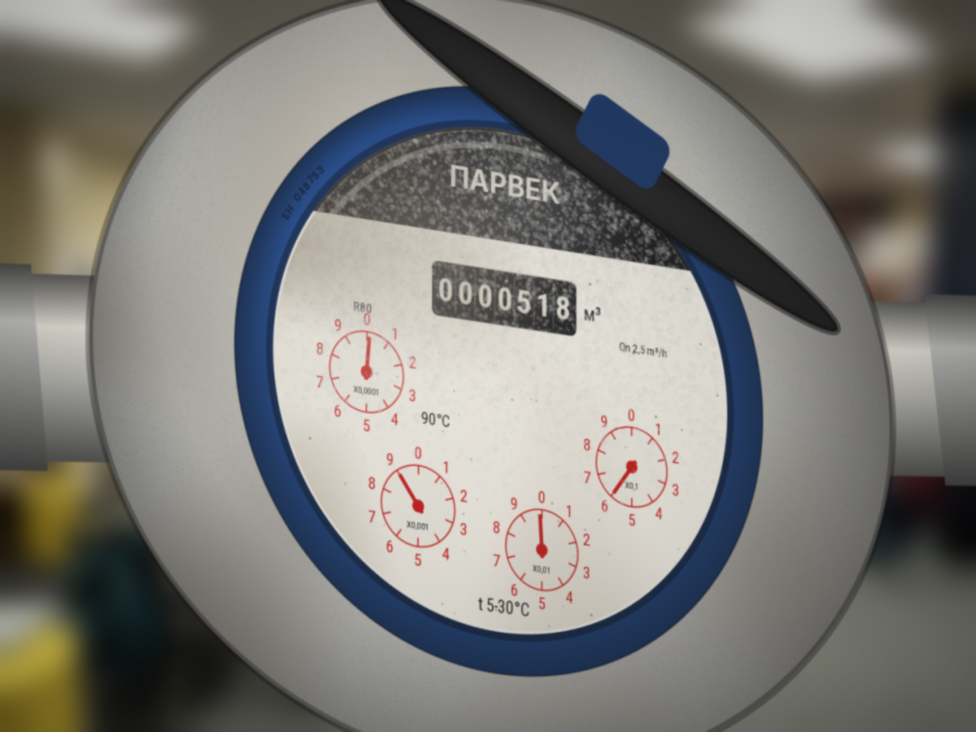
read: 518.5990 m³
